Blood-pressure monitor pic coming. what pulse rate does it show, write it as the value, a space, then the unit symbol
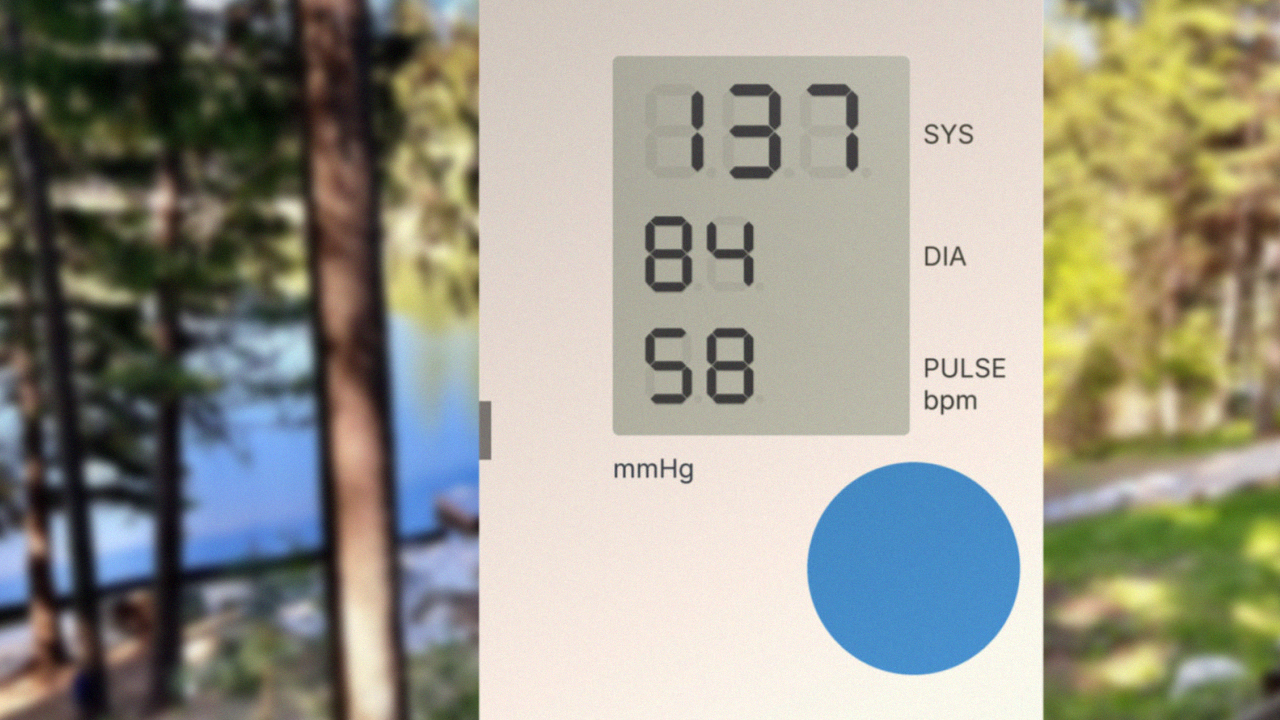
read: 58 bpm
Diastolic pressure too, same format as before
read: 84 mmHg
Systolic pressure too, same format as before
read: 137 mmHg
